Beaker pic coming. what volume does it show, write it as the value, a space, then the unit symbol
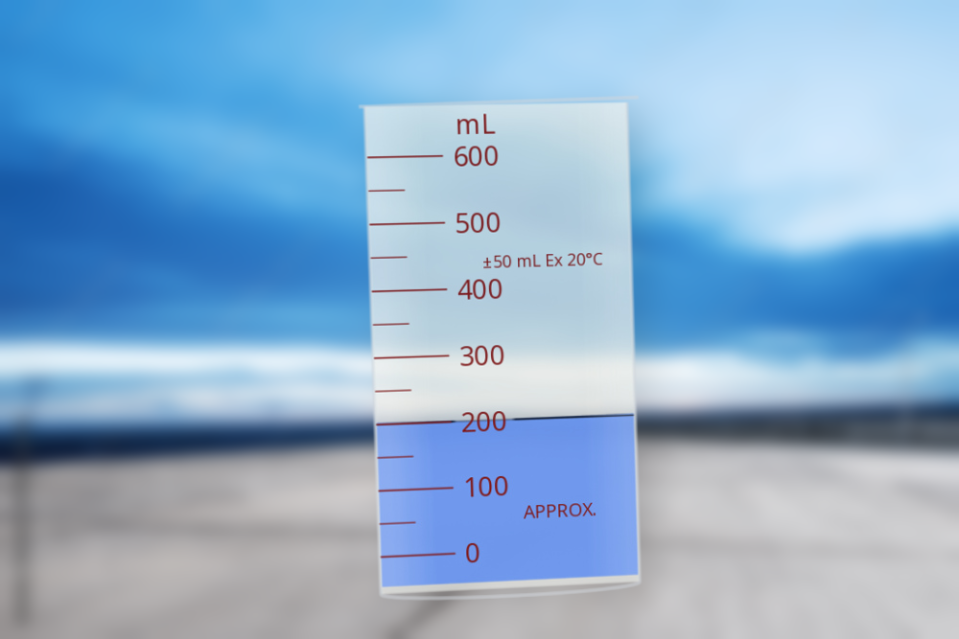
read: 200 mL
